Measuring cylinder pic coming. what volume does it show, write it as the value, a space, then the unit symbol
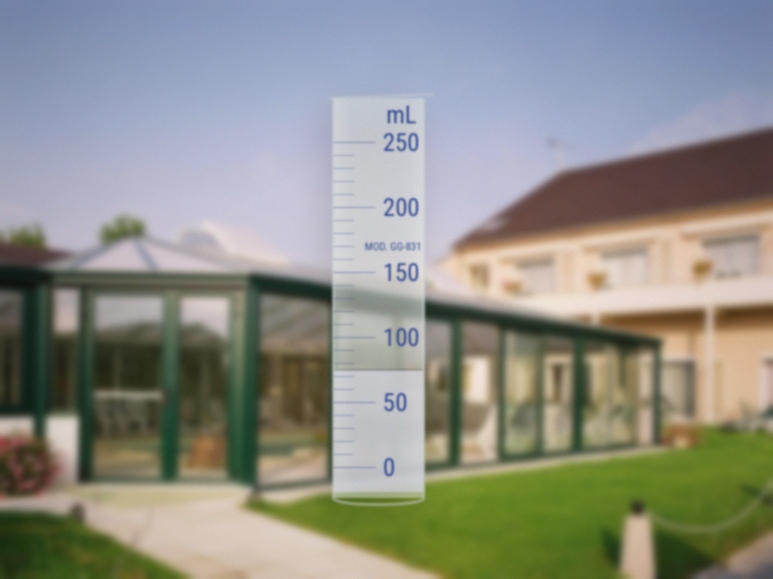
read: 75 mL
